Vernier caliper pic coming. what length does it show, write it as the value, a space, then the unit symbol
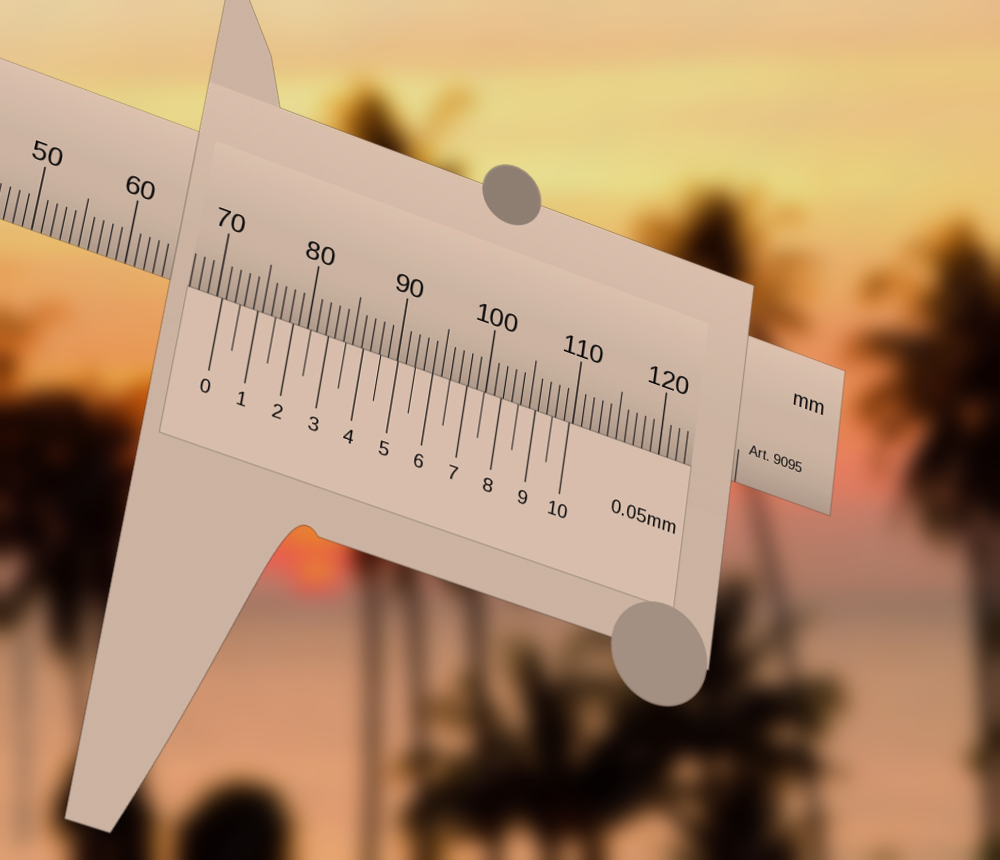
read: 70.6 mm
